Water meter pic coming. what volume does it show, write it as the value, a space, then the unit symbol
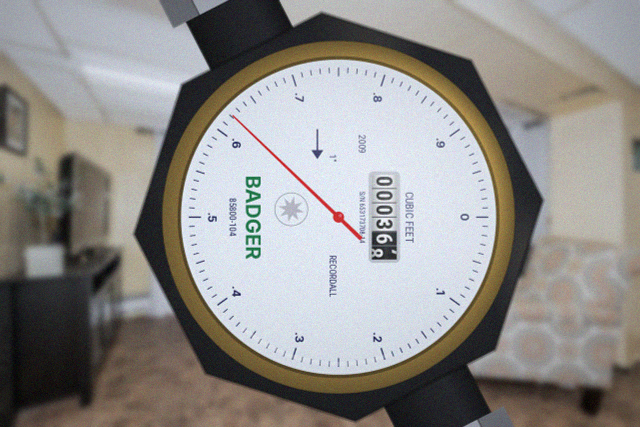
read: 367.62 ft³
